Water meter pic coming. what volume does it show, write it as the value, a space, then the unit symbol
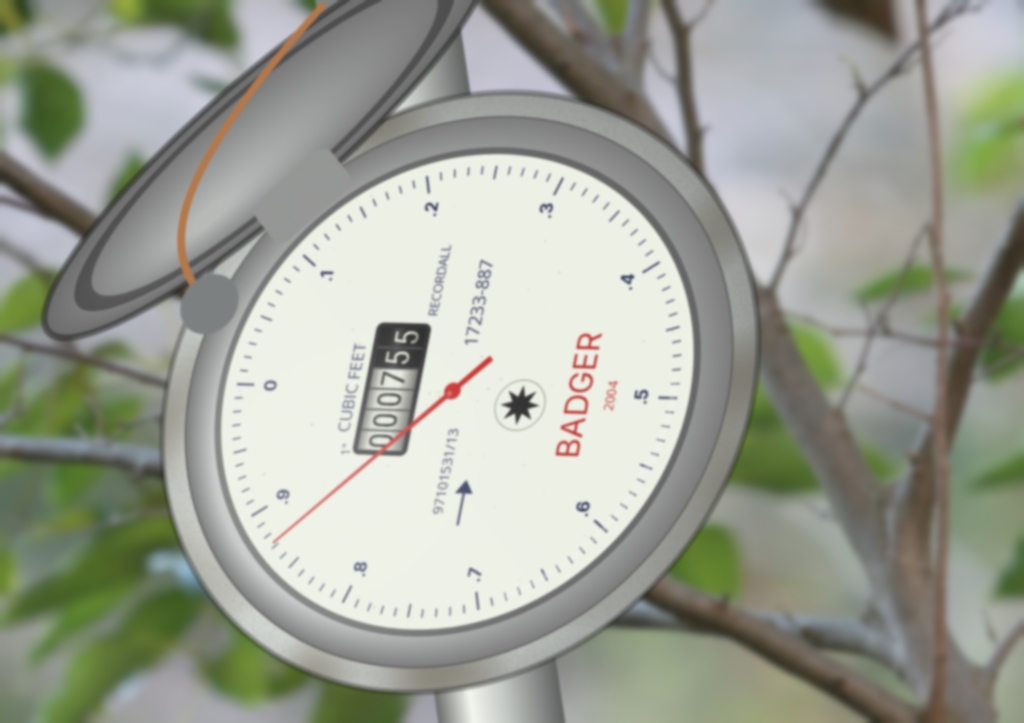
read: 754.87 ft³
